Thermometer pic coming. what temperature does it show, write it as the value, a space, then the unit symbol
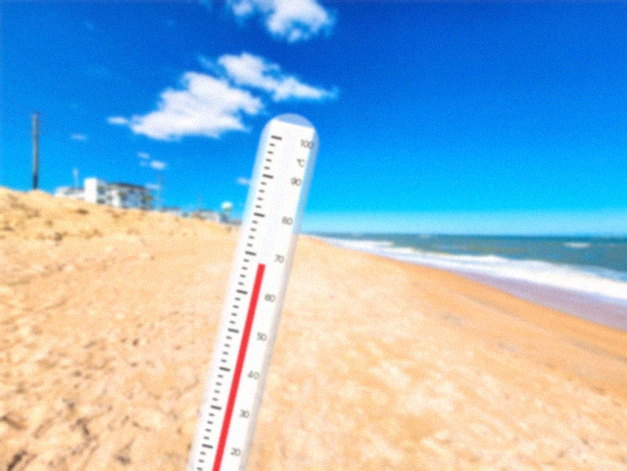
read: 68 °C
